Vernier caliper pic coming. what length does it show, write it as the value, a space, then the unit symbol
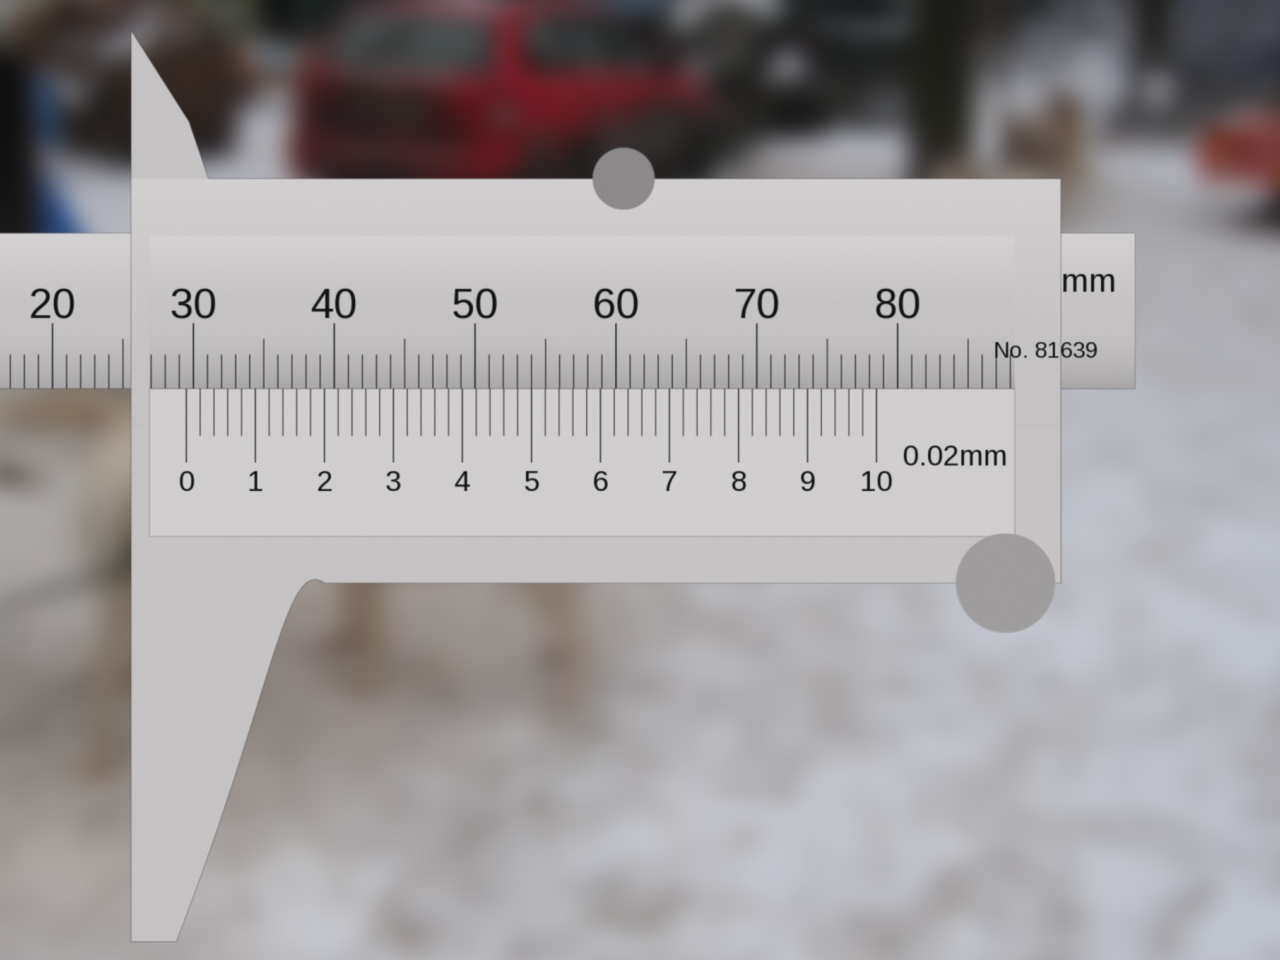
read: 29.5 mm
